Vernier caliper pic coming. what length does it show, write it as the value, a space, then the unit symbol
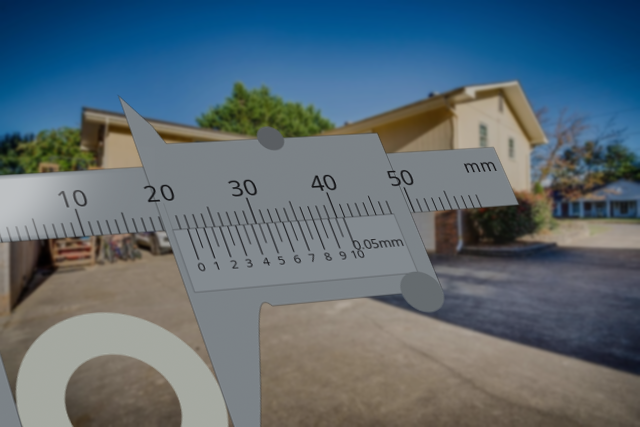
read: 21.8 mm
